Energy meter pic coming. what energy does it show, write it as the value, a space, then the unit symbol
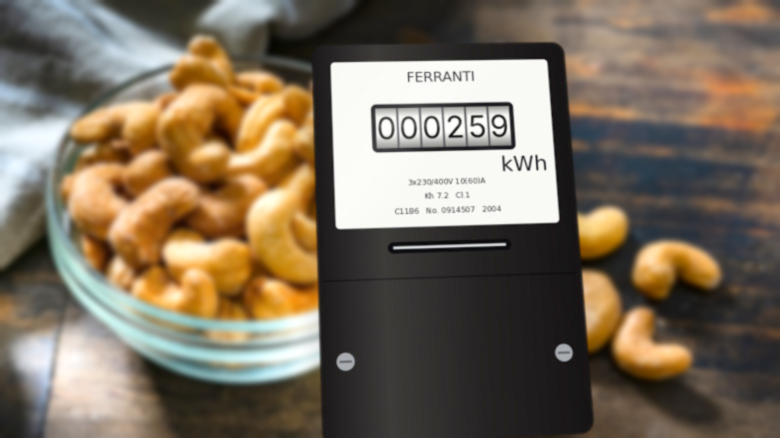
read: 259 kWh
